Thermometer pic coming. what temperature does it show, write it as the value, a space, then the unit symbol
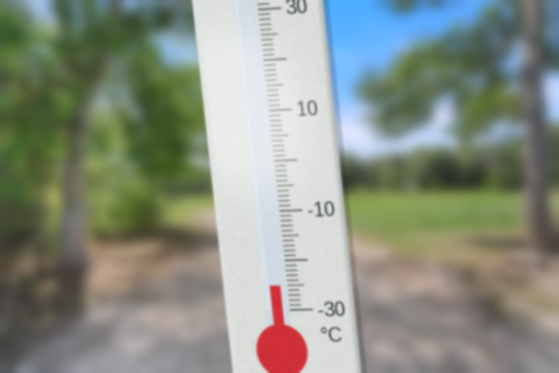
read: -25 °C
